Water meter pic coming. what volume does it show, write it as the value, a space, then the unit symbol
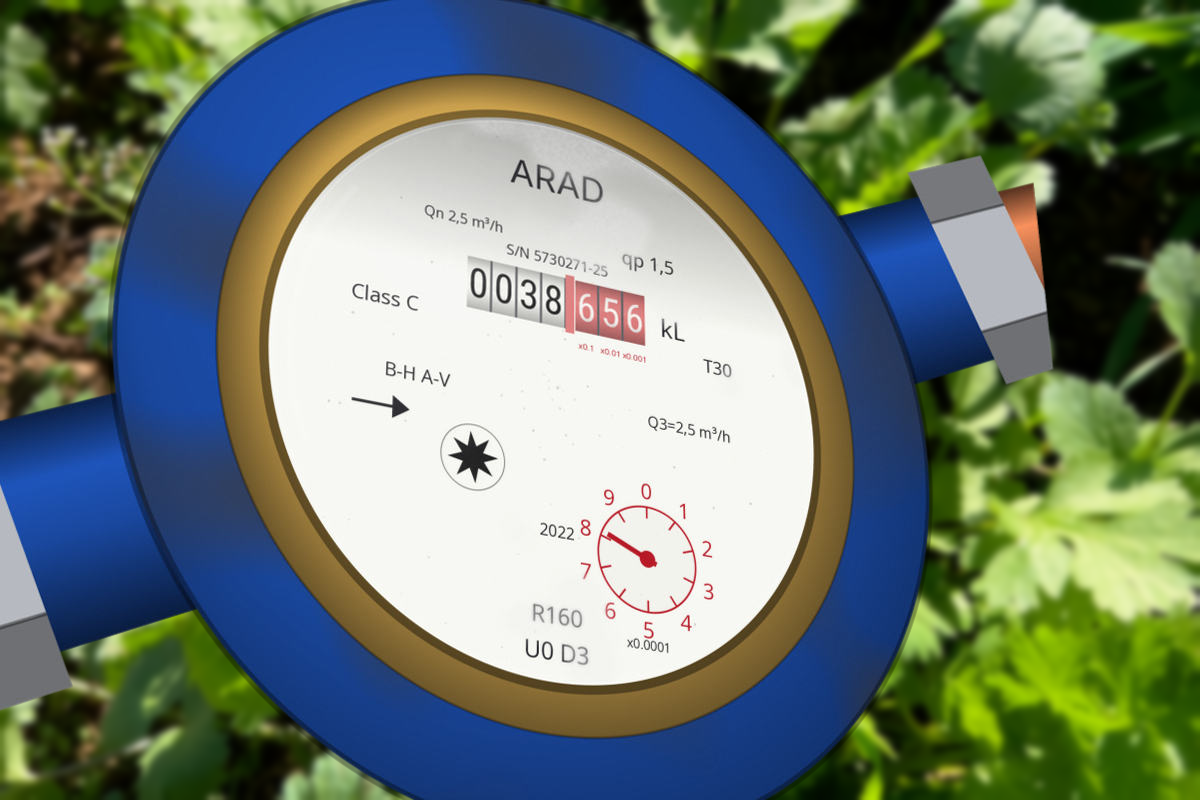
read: 38.6568 kL
